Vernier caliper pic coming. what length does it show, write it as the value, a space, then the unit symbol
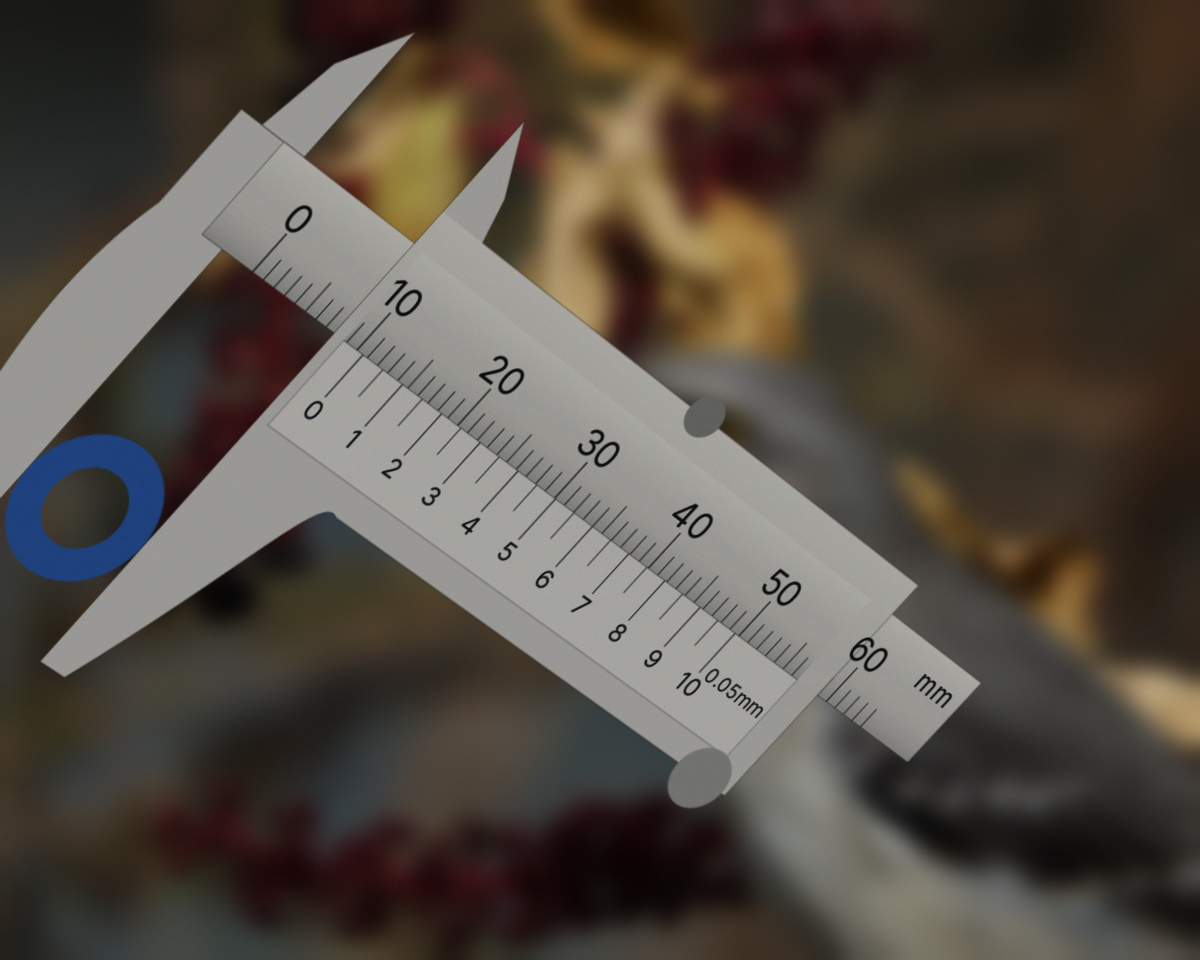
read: 10.6 mm
